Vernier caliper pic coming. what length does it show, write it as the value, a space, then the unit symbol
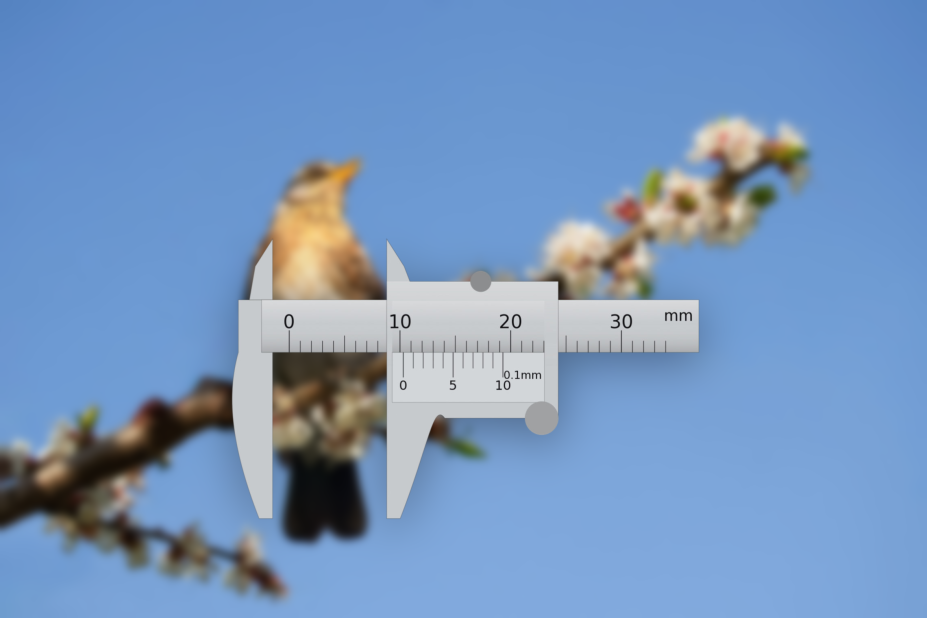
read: 10.3 mm
